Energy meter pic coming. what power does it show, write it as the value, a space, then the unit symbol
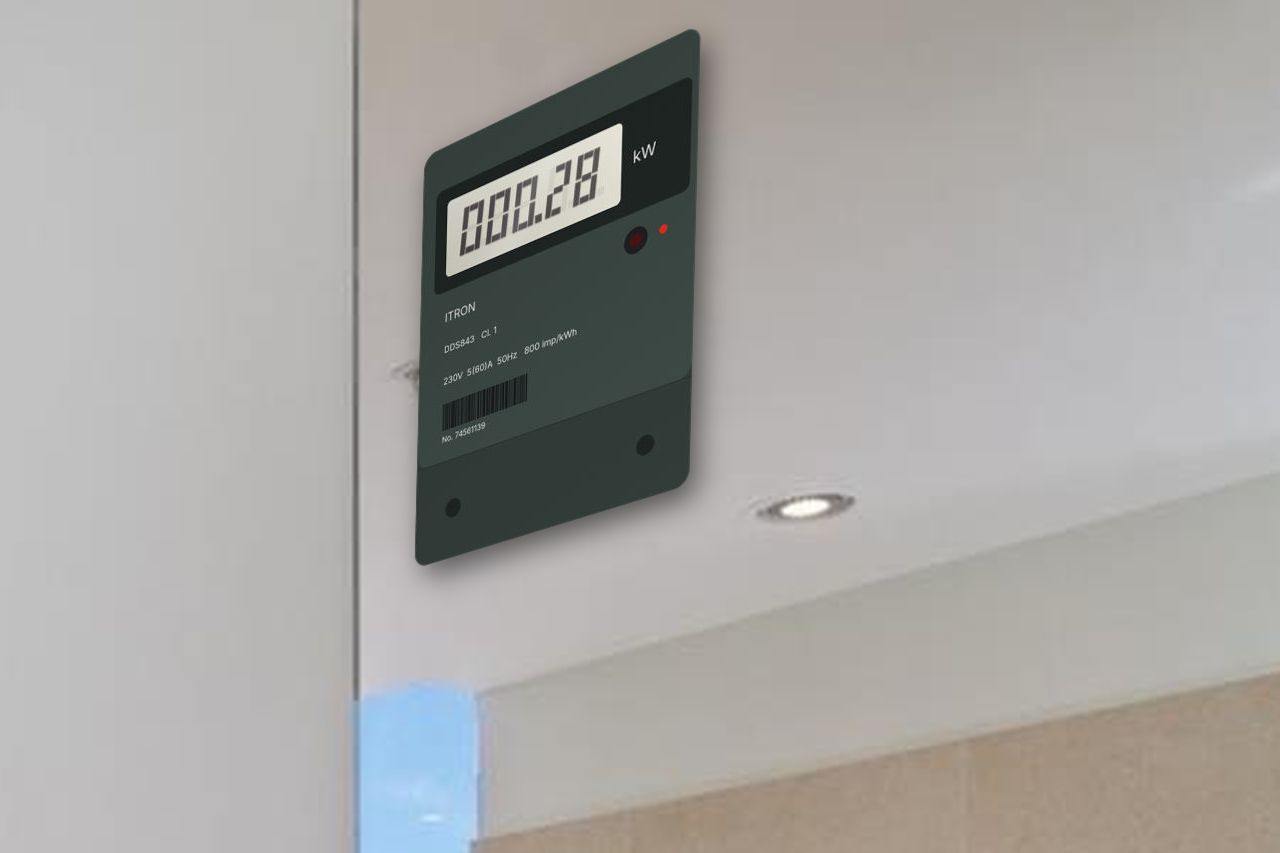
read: 0.28 kW
